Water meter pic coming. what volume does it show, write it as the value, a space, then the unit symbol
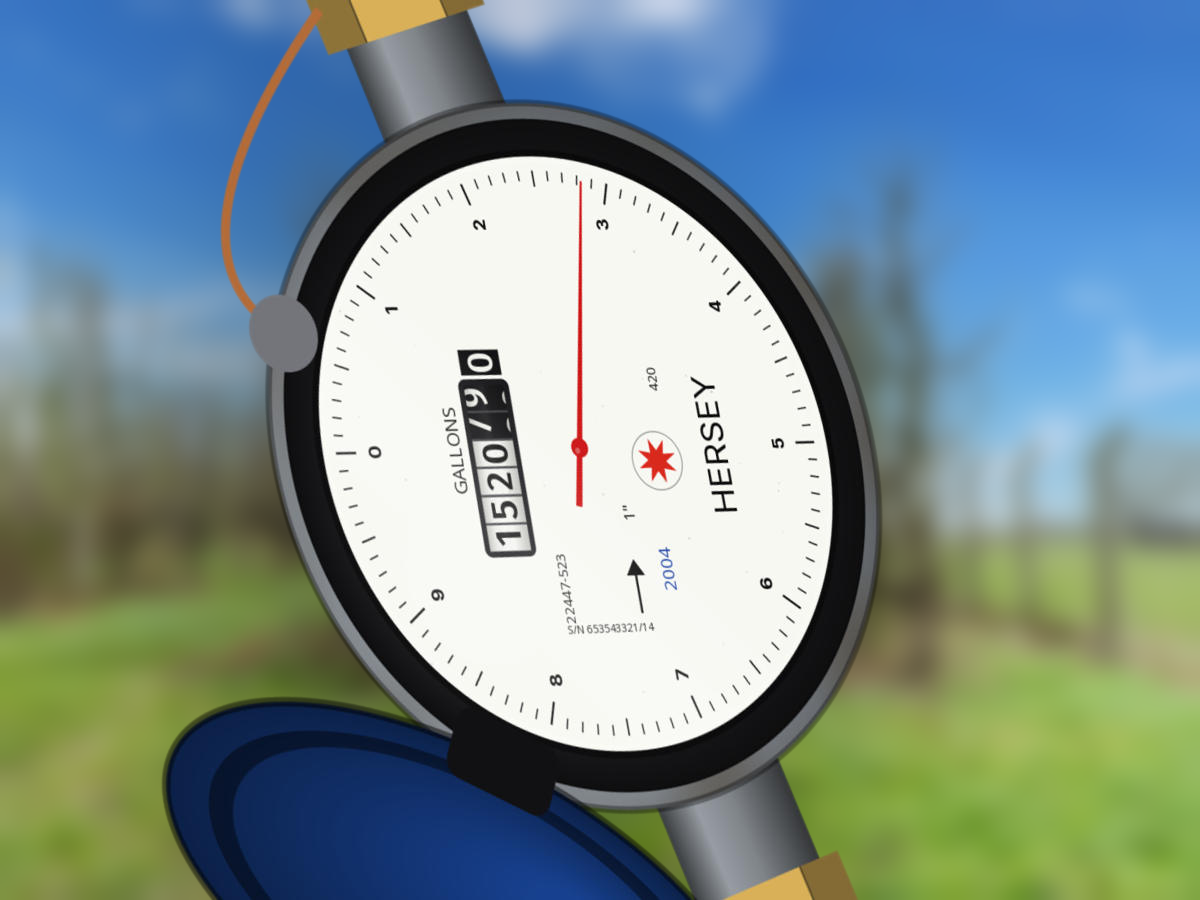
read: 1520792.8 gal
